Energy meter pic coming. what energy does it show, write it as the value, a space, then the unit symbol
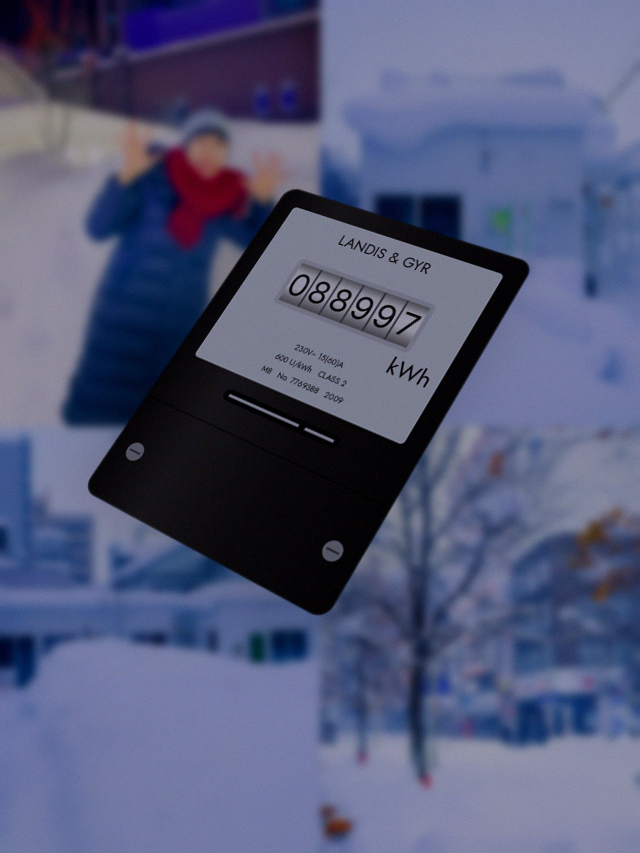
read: 88997 kWh
